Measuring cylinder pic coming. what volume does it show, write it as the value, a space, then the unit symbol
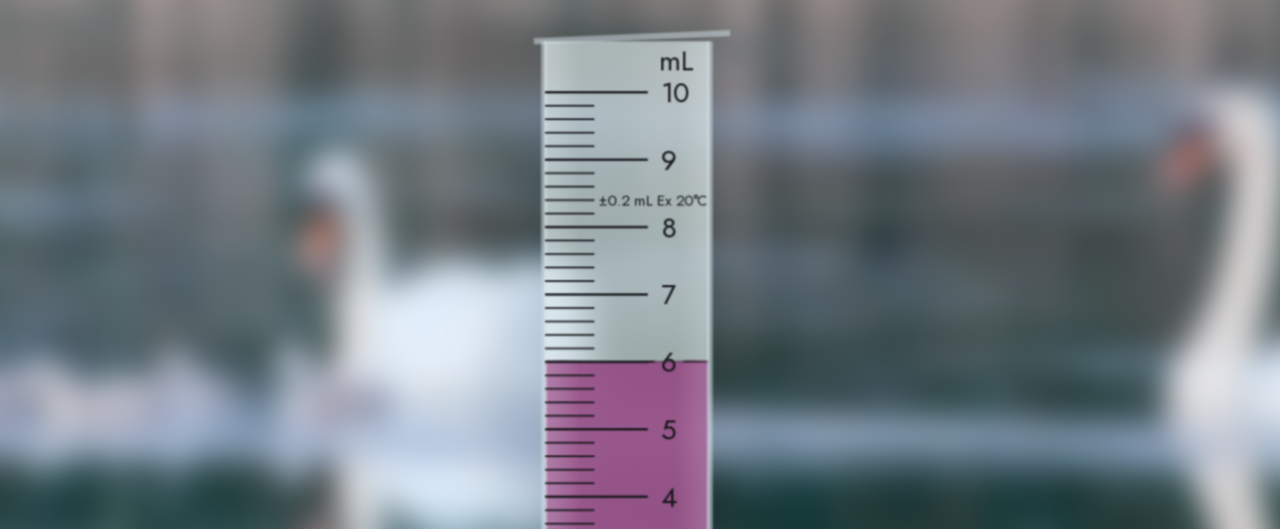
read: 6 mL
